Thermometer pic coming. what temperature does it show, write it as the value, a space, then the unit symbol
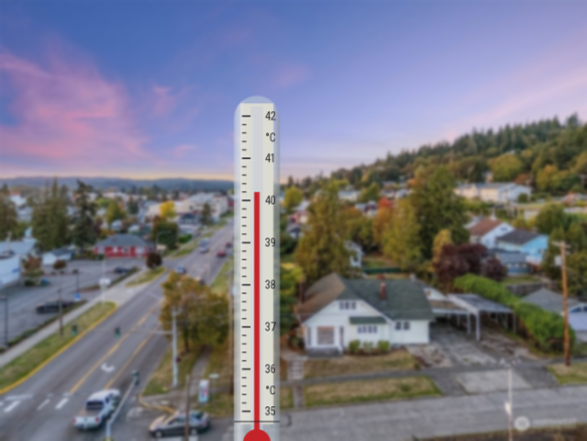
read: 40.2 °C
